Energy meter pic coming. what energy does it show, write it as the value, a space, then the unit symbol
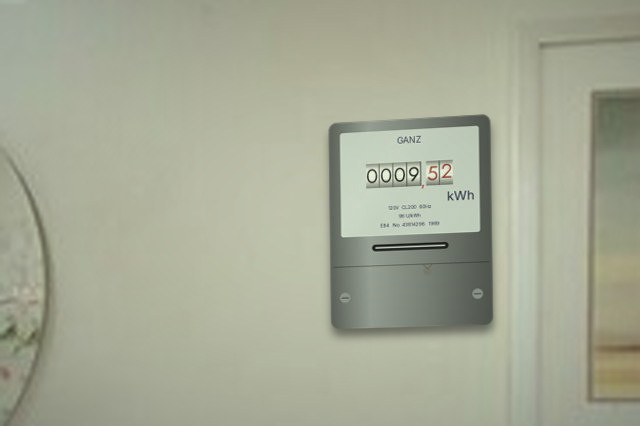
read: 9.52 kWh
